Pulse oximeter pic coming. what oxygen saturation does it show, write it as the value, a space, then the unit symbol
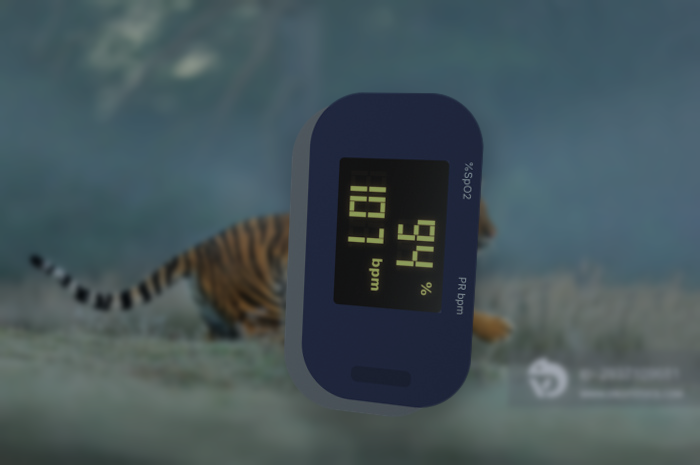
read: 94 %
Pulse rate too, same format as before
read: 107 bpm
